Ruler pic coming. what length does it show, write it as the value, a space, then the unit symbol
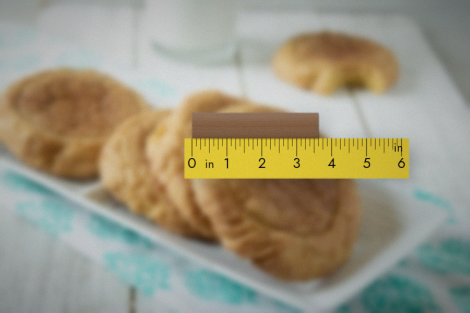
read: 3.625 in
